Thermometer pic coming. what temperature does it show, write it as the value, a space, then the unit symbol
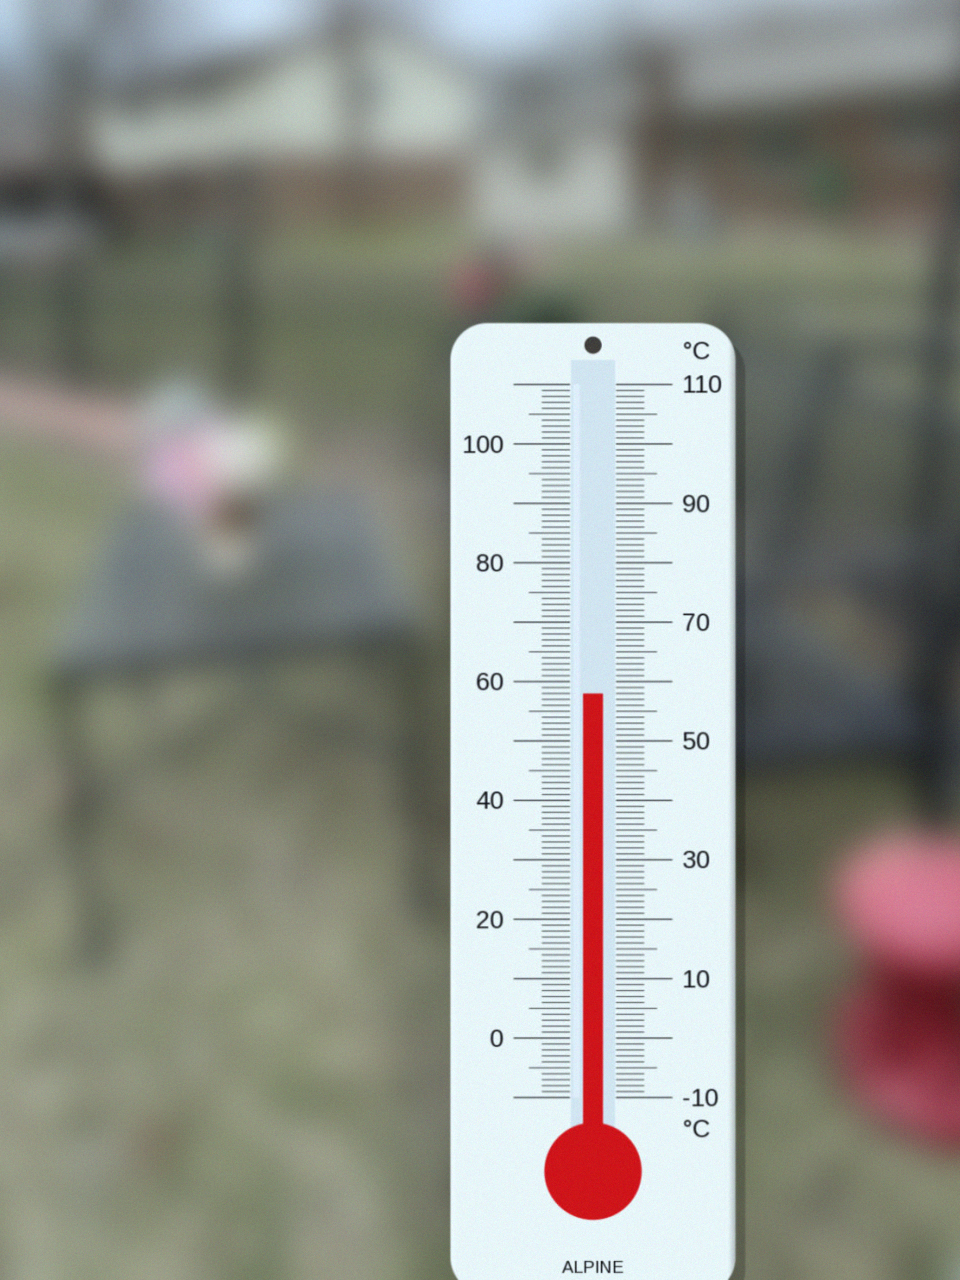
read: 58 °C
